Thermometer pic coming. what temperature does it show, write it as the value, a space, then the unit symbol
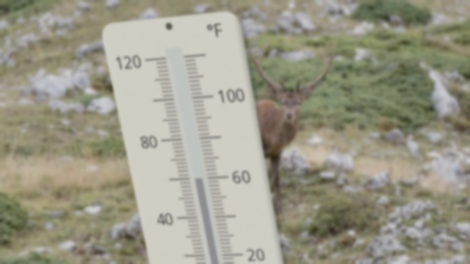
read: 60 °F
